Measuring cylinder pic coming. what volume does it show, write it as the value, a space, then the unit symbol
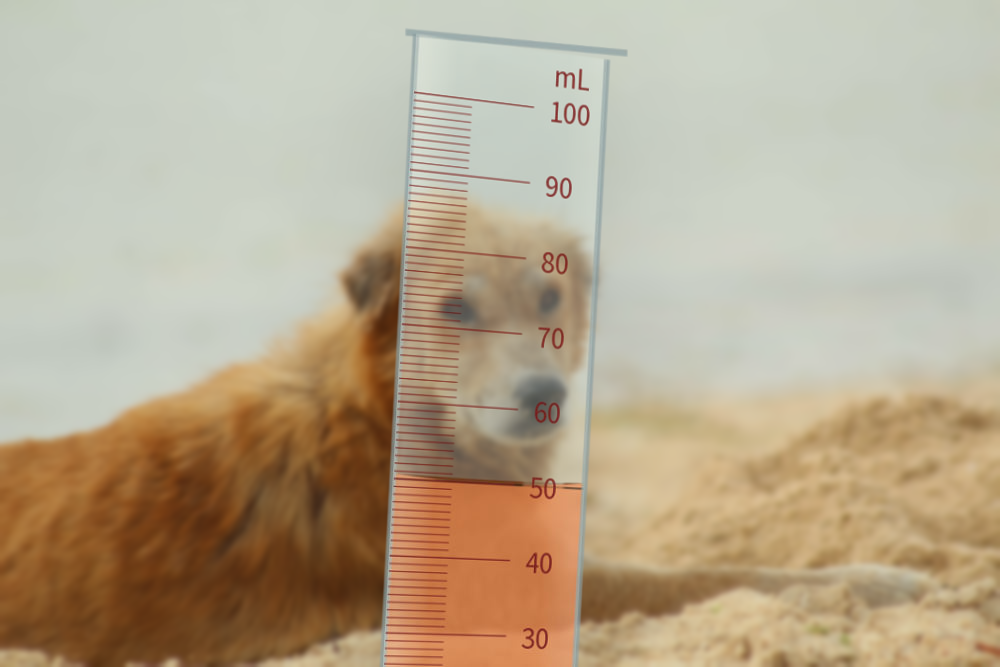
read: 50 mL
